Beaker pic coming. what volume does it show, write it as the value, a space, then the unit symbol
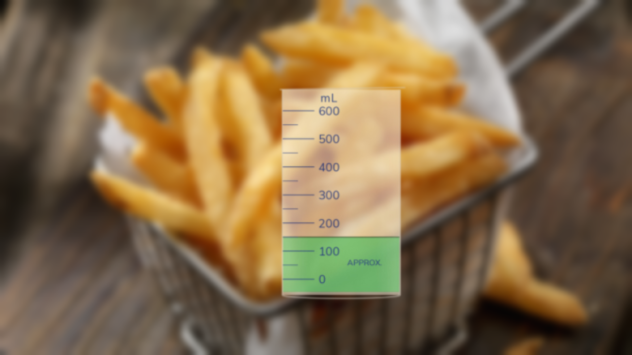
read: 150 mL
